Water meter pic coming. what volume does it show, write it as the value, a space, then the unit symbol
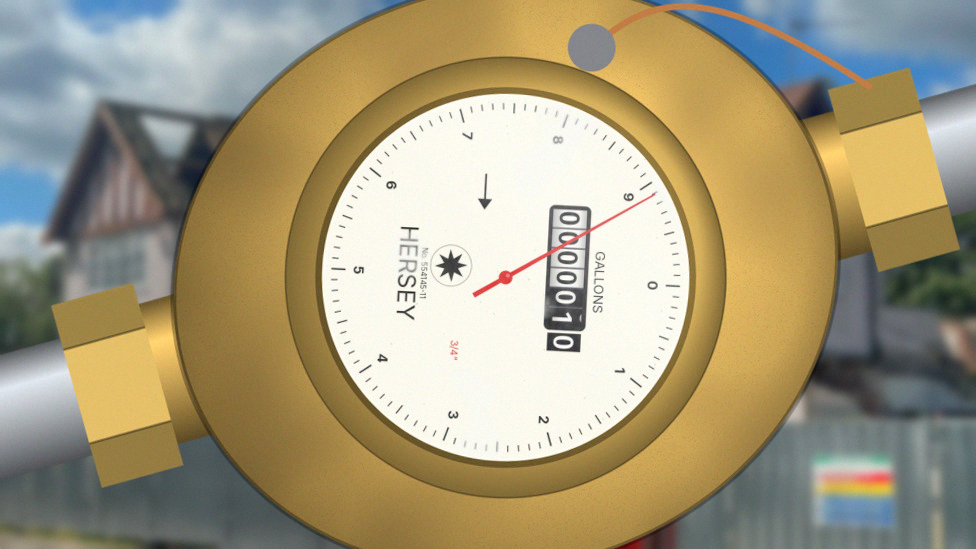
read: 9.1 gal
